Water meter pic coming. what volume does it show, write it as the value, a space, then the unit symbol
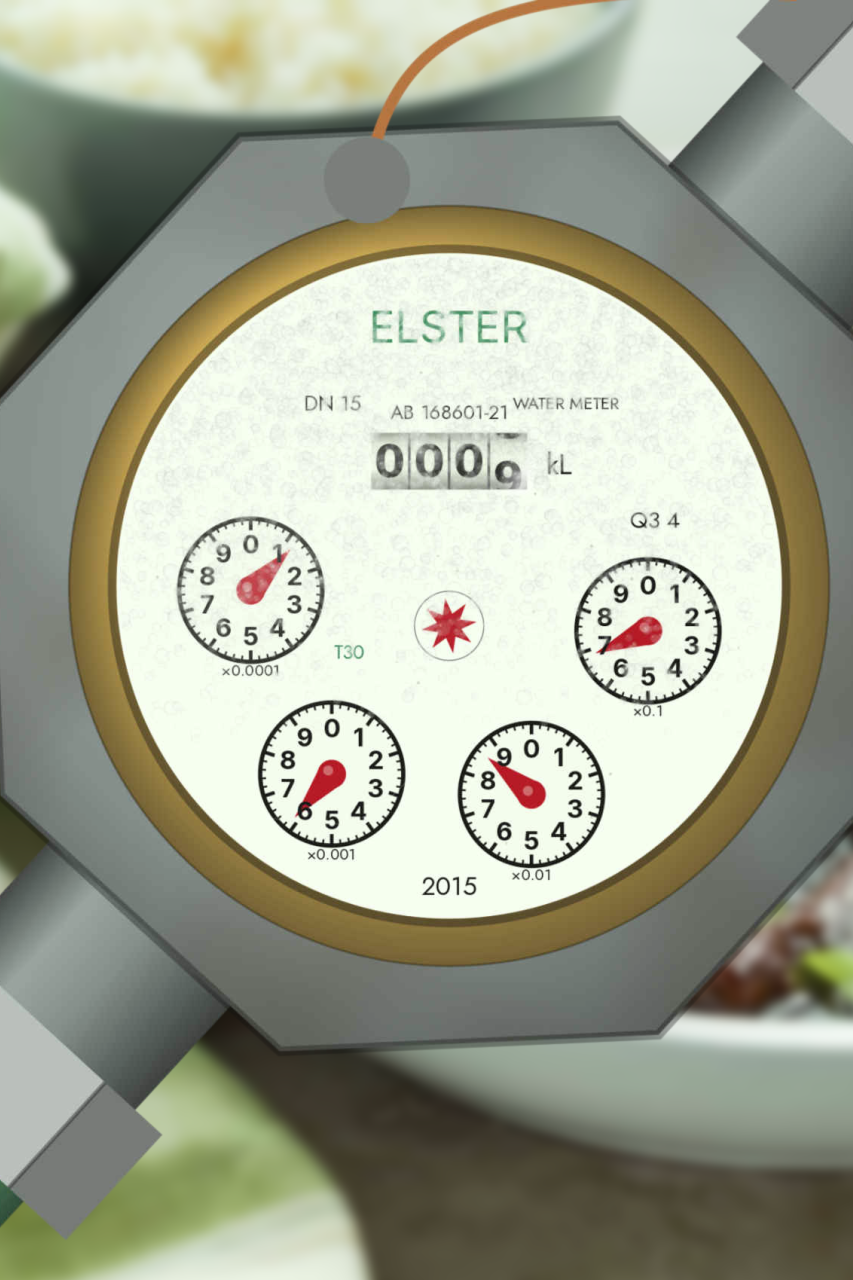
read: 8.6861 kL
